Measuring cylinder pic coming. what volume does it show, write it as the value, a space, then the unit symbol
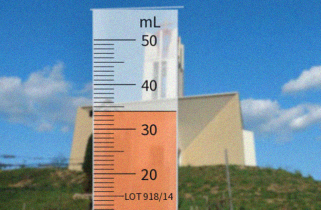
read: 34 mL
